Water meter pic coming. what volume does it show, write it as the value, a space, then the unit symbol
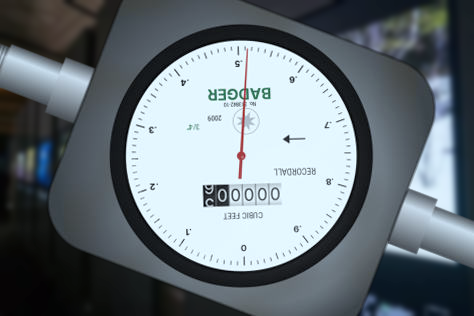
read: 5.51 ft³
